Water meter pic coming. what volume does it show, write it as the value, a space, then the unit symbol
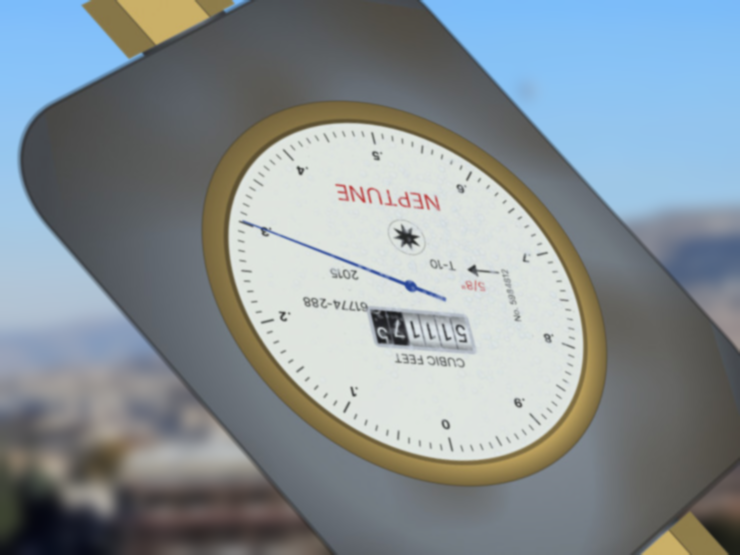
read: 511175.30 ft³
